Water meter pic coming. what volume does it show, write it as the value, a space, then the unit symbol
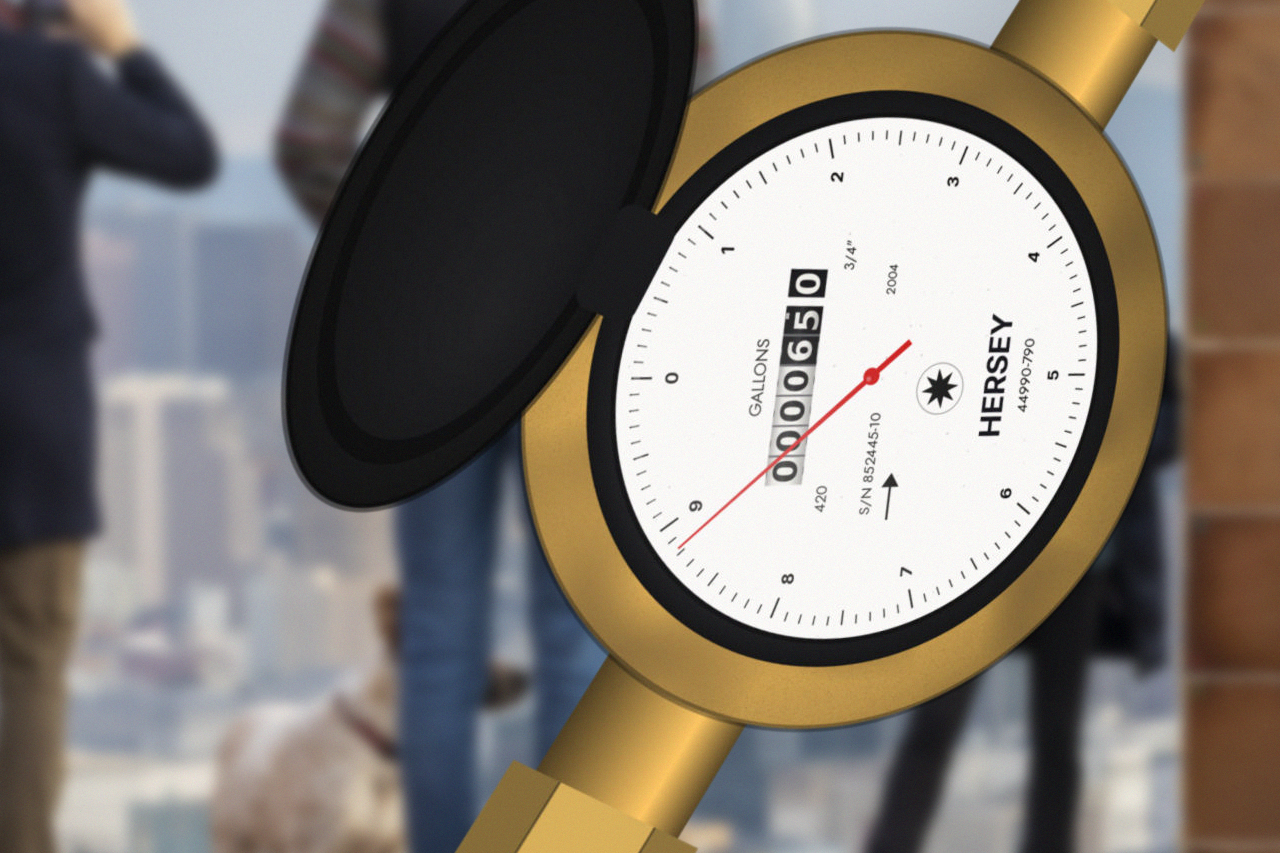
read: 648.8 gal
